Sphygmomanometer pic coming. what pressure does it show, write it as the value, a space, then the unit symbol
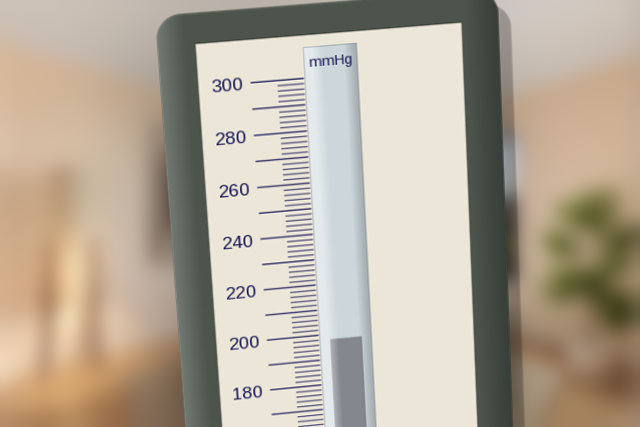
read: 198 mmHg
